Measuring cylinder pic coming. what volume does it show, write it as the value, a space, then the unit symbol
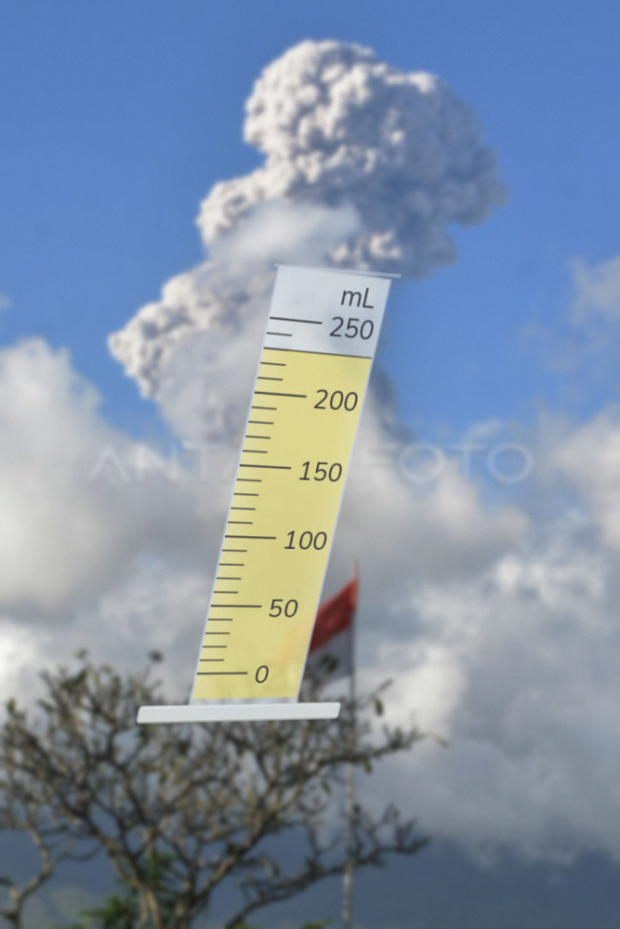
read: 230 mL
